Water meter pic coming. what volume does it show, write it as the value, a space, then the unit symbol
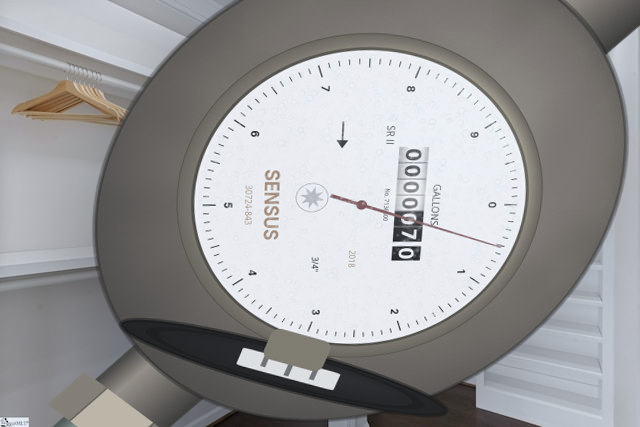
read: 70.5 gal
